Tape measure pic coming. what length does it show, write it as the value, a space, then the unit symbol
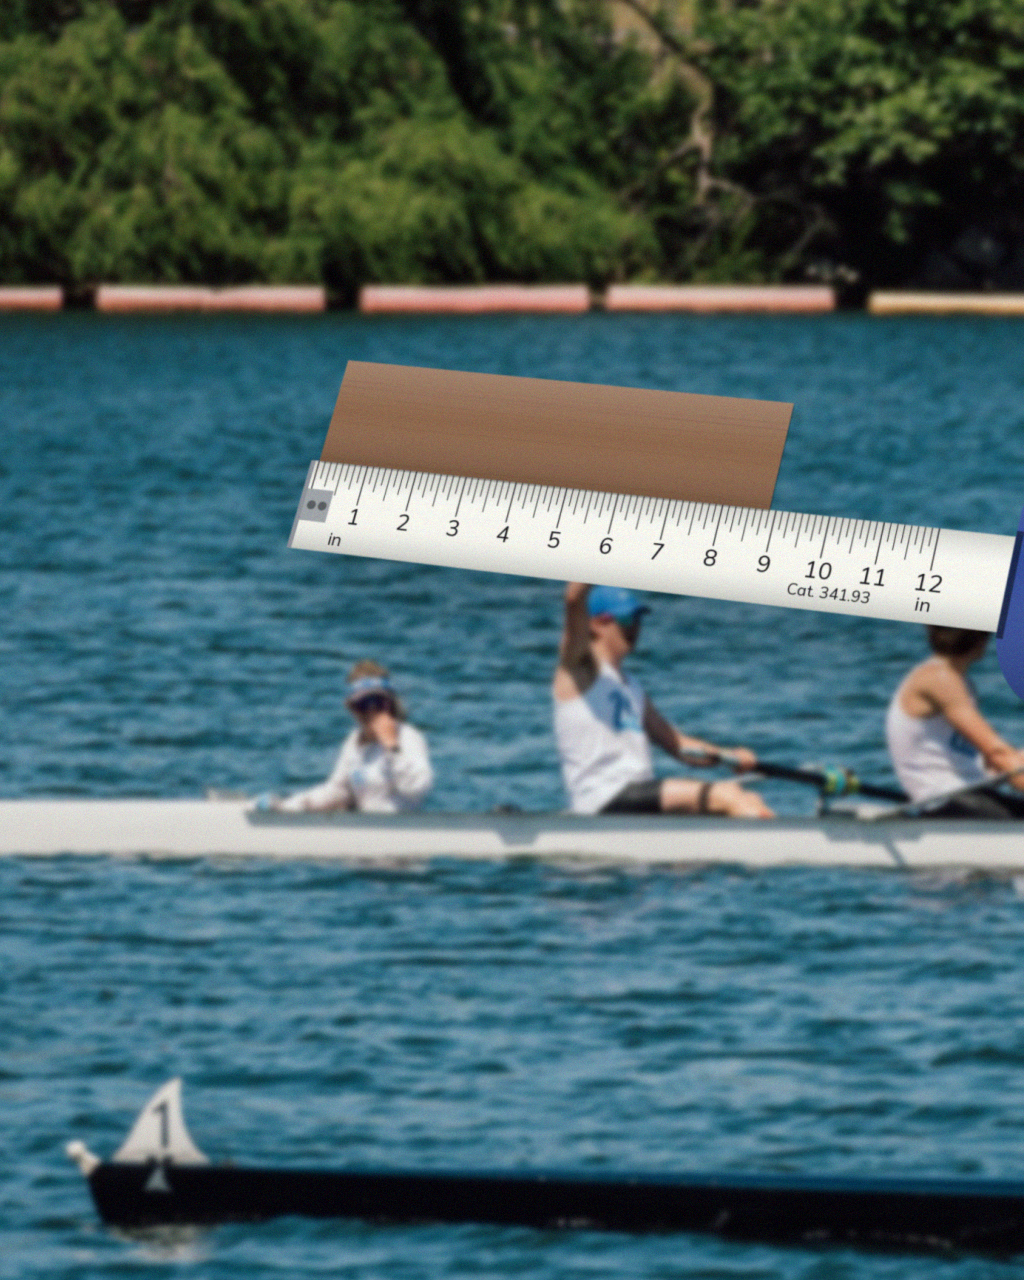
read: 8.875 in
